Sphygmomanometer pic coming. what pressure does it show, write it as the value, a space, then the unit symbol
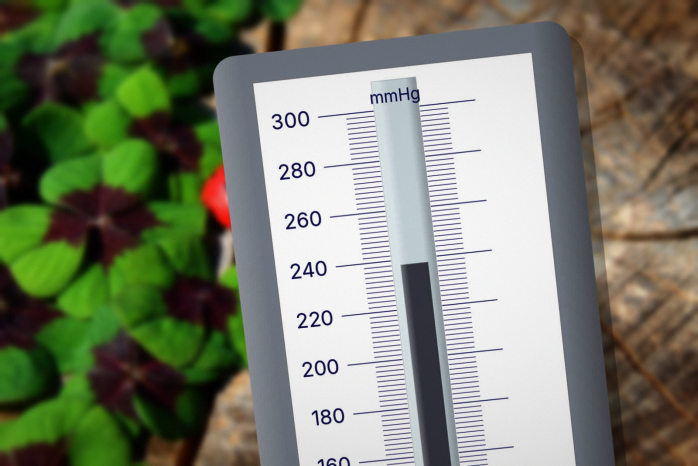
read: 238 mmHg
